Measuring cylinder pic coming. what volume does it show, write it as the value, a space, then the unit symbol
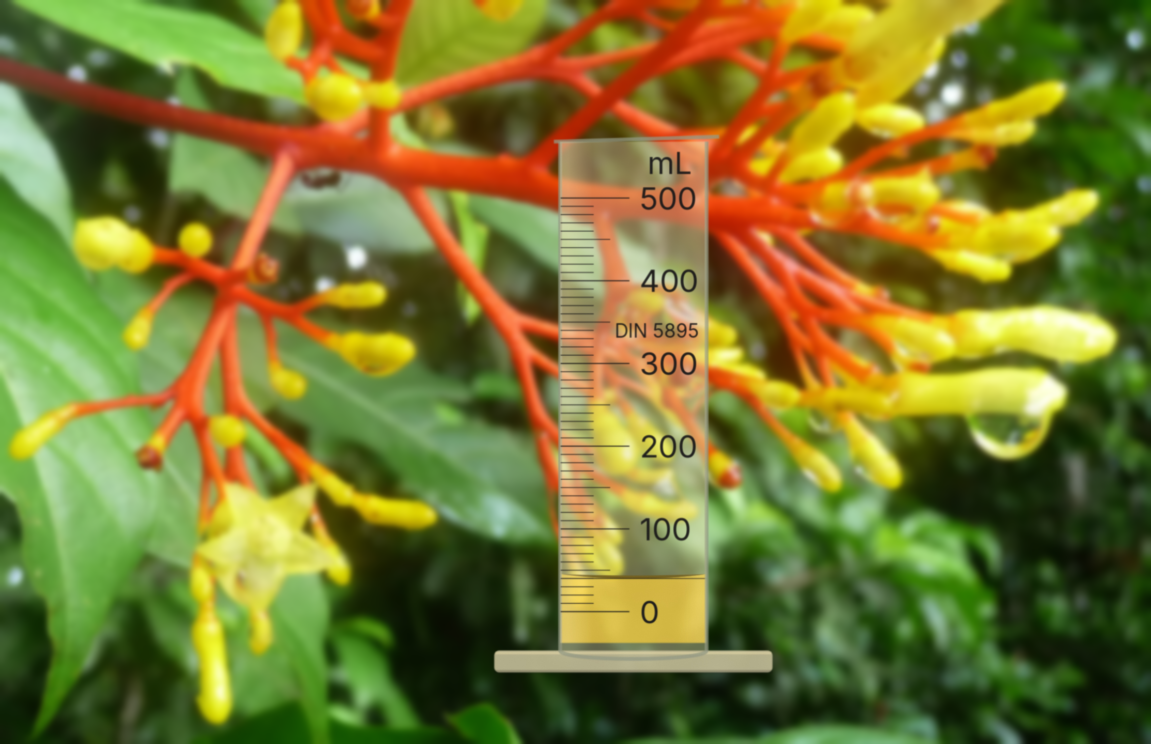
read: 40 mL
